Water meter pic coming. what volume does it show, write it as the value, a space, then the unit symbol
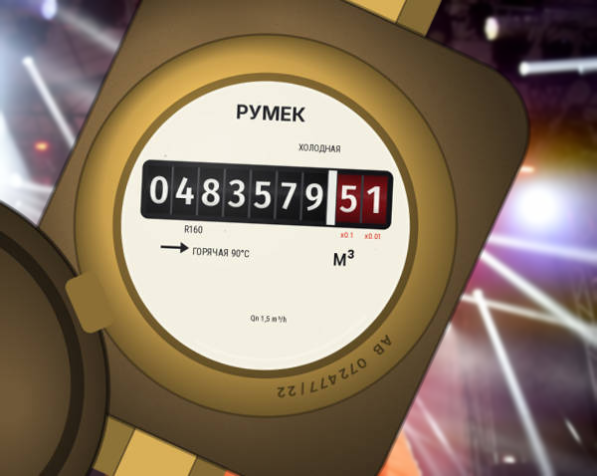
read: 483579.51 m³
